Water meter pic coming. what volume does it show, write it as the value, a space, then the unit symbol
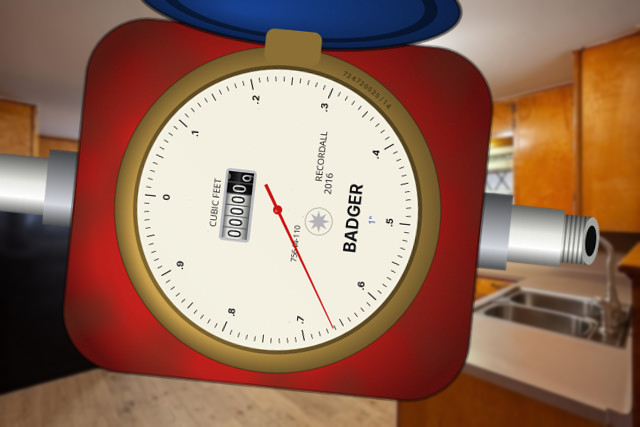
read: 8.66 ft³
